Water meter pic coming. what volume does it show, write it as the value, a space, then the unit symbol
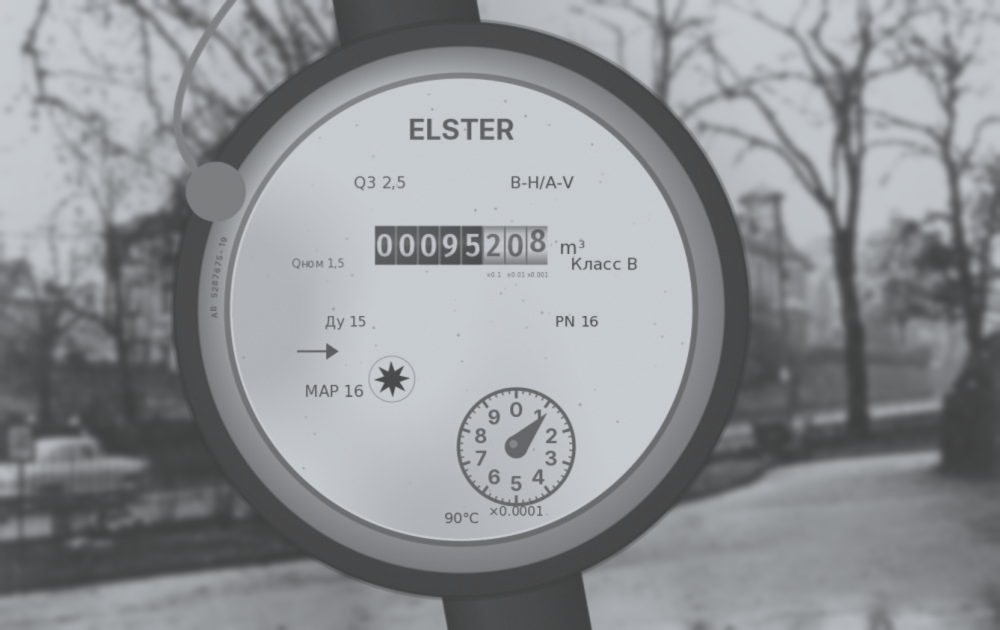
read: 95.2081 m³
